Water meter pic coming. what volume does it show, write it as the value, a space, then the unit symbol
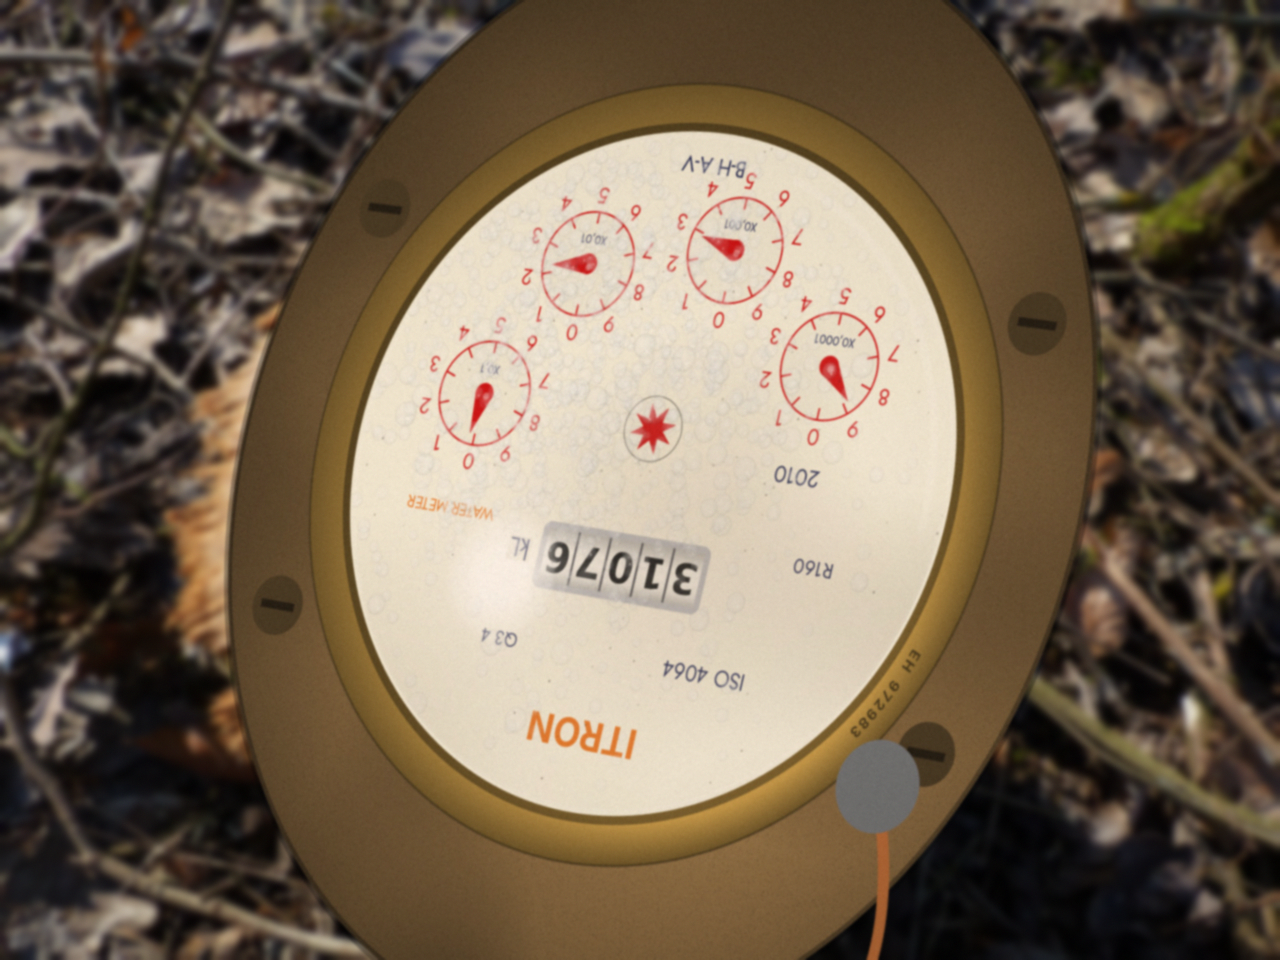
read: 31076.0228 kL
